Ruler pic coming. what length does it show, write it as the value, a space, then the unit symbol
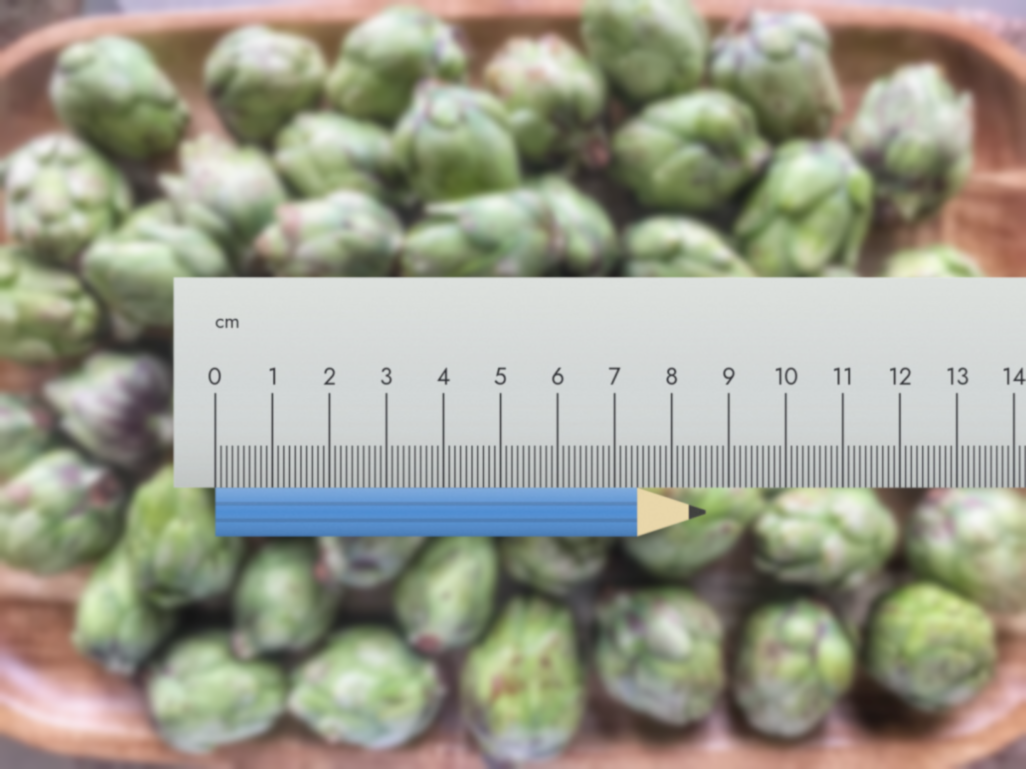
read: 8.6 cm
